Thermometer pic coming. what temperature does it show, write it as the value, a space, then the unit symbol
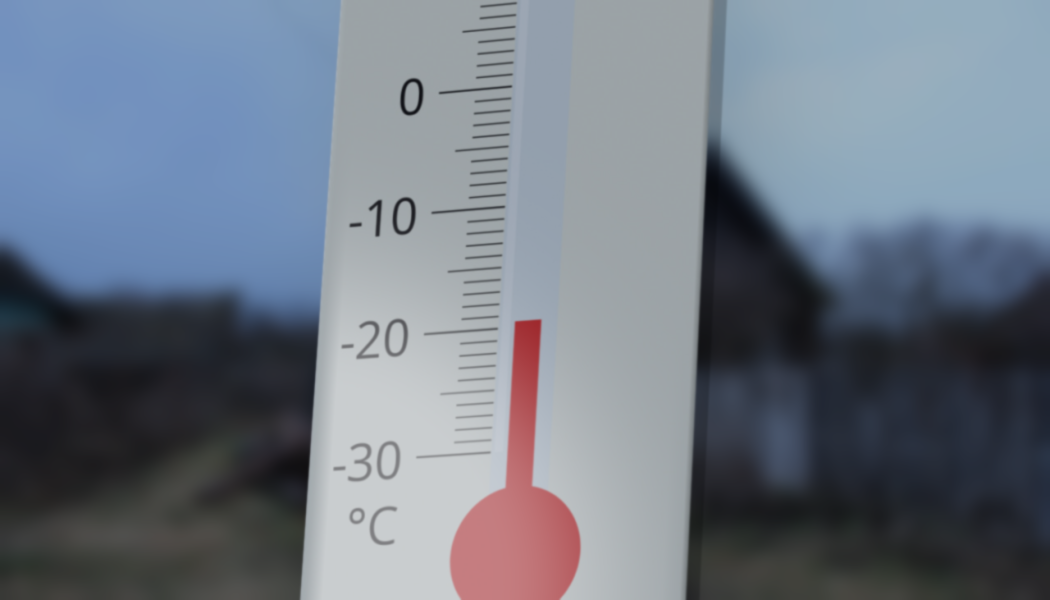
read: -19.5 °C
